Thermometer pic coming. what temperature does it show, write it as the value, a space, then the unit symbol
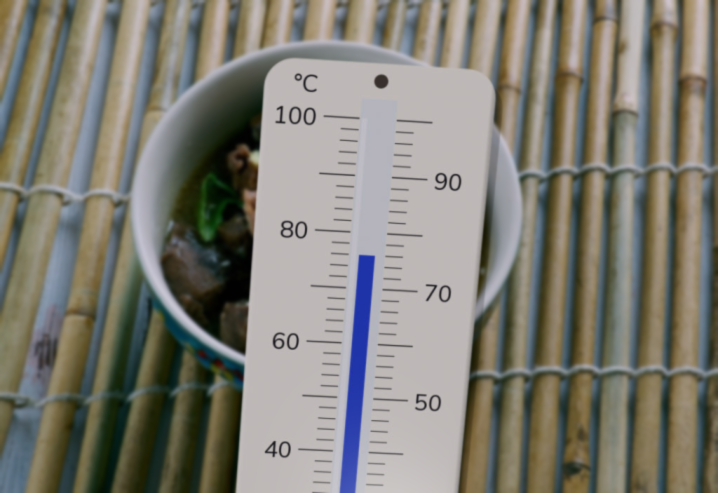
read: 76 °C
